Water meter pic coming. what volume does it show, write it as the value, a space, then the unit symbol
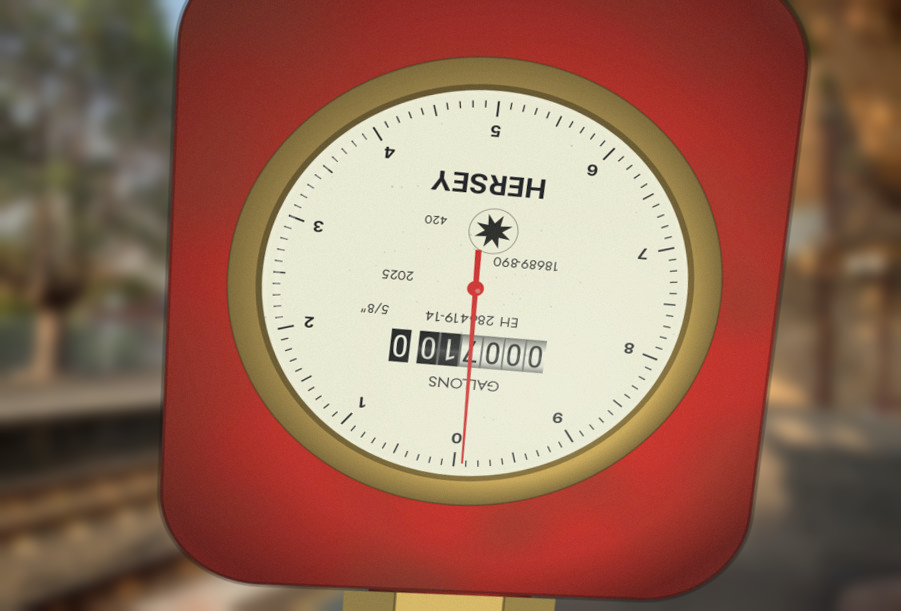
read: 7099.9 gal
